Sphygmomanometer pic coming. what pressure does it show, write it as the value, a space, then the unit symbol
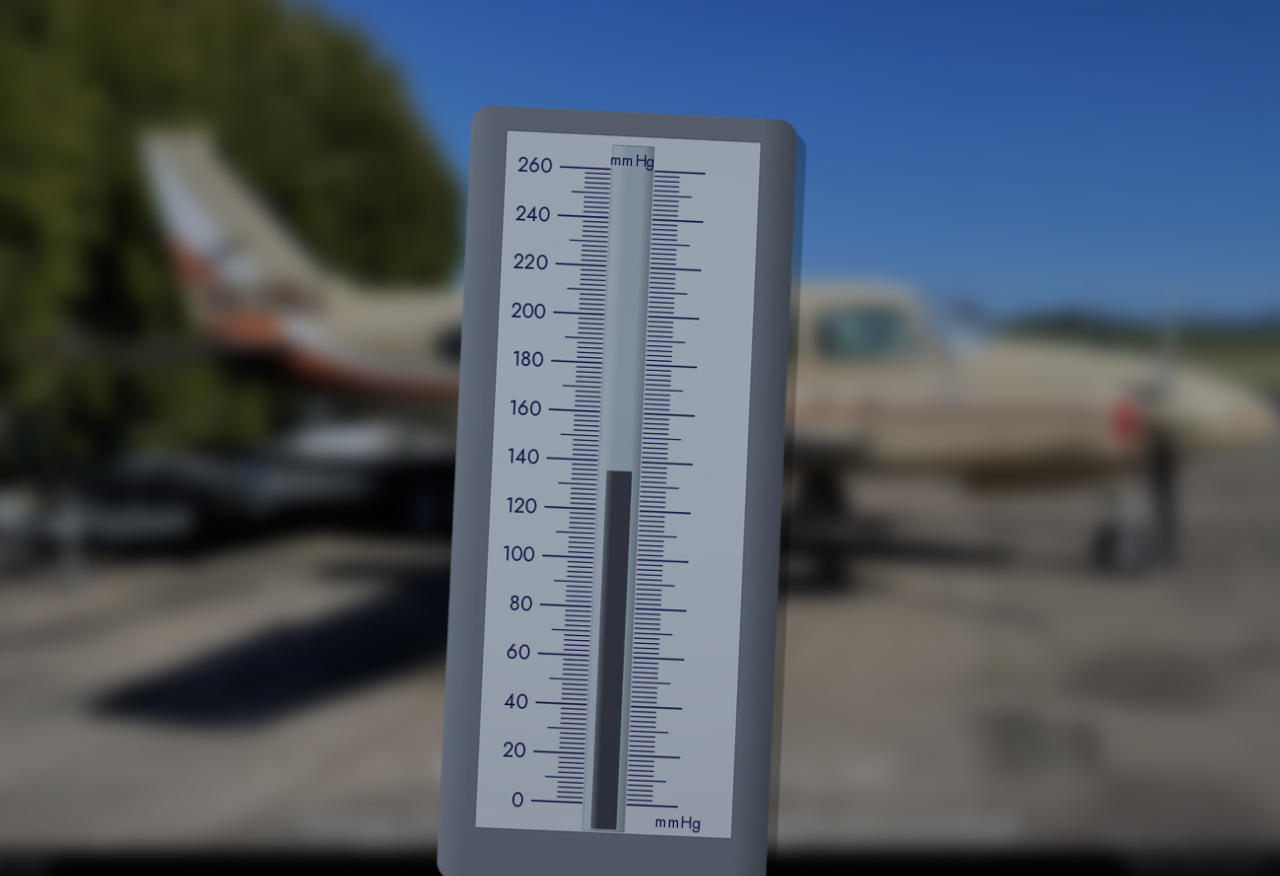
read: 136 mmHg
